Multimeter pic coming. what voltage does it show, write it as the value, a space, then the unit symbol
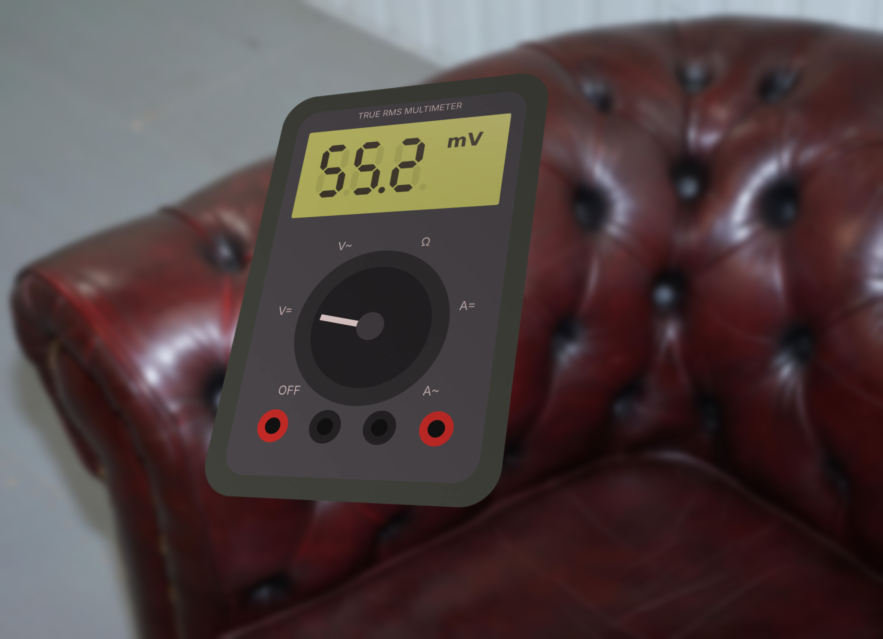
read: 55.2 mV
